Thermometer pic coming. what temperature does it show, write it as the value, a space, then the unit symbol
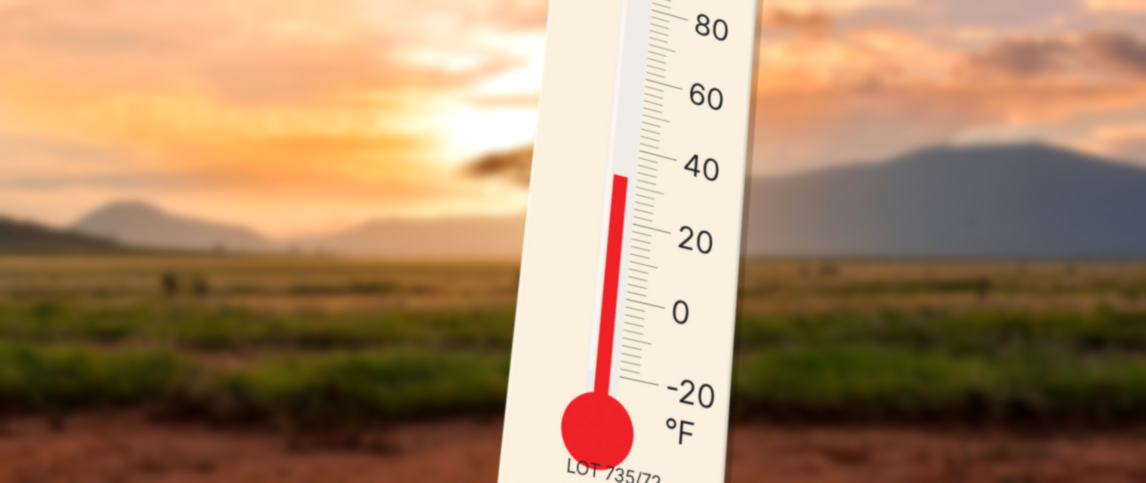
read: 32 °F
